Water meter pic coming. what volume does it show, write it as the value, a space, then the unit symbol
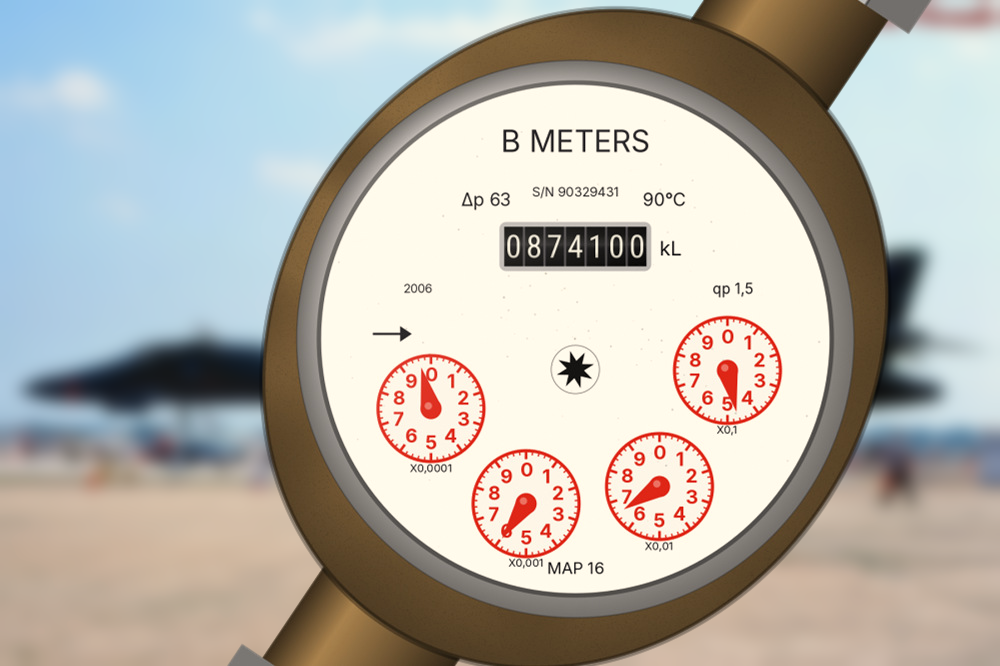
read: 874100.4659 kL
